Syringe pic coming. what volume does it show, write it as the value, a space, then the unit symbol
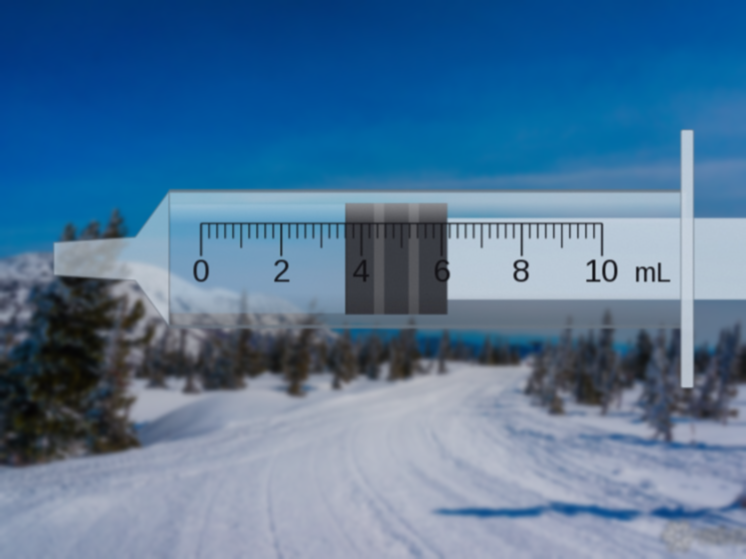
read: 3.6 mL
